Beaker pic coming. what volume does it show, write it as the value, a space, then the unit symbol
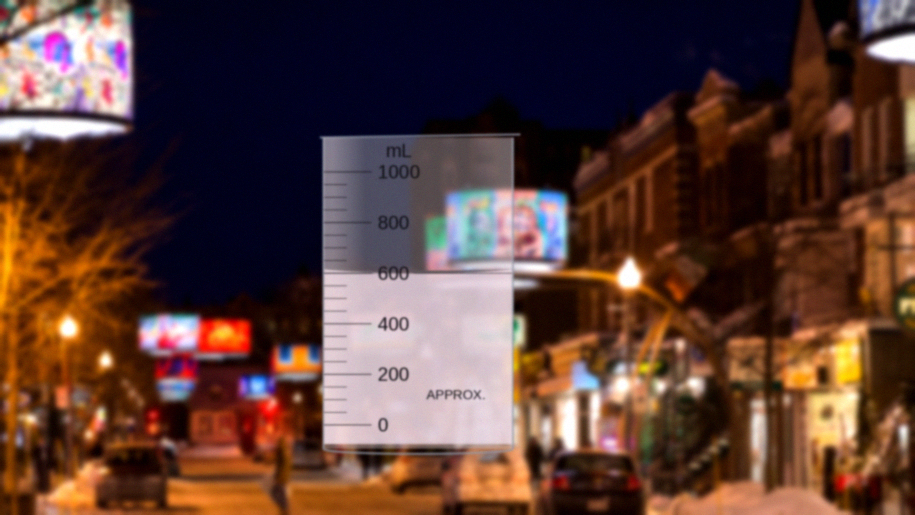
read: 600 mL
